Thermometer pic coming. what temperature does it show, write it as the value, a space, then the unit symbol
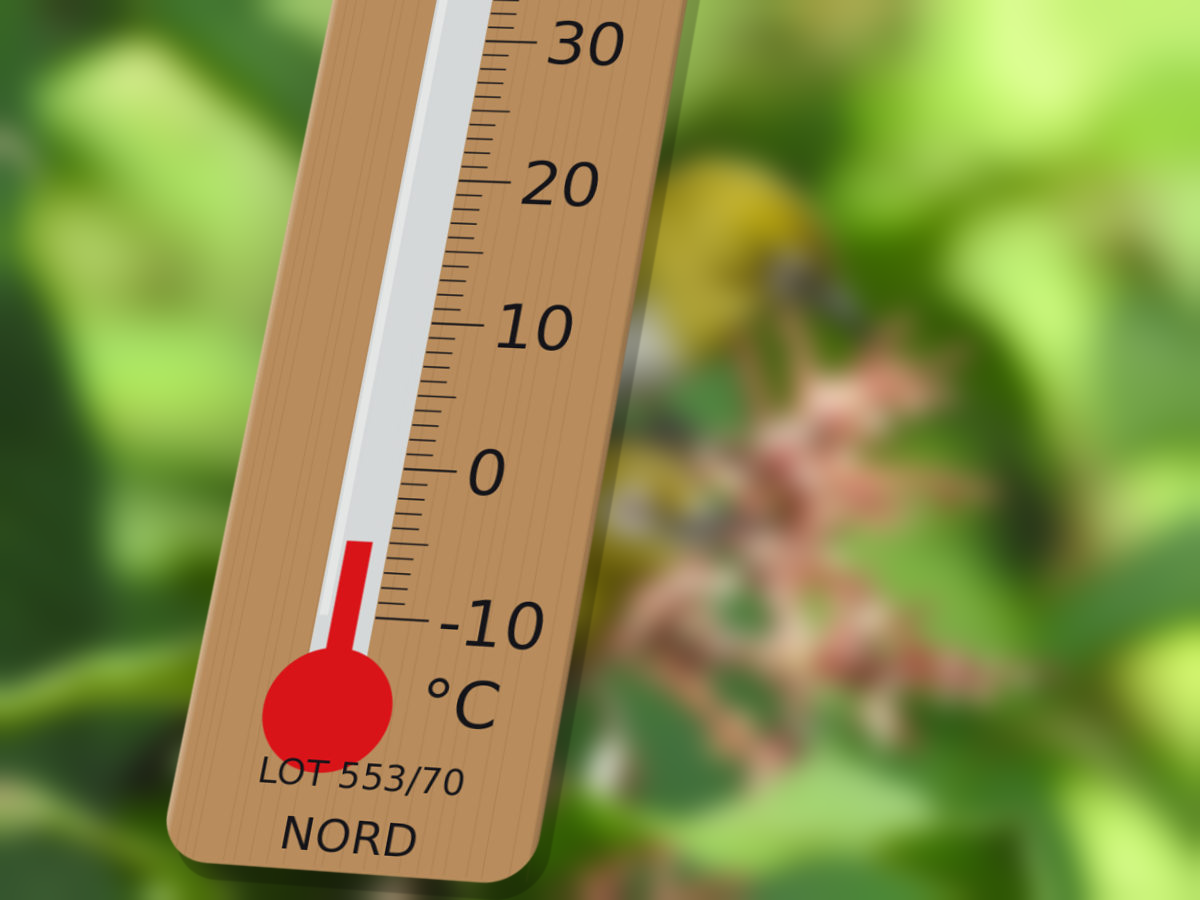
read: -5 °C
